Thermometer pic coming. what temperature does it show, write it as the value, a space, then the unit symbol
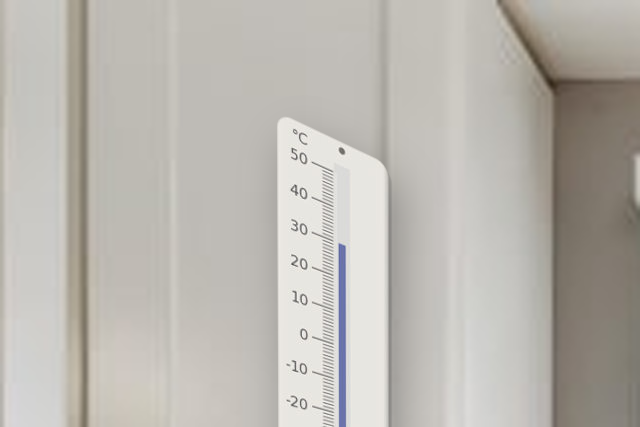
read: 30 °C
